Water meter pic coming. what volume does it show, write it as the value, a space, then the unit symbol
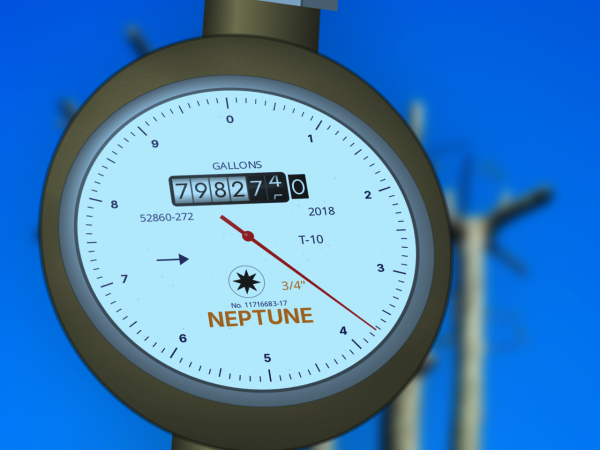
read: 7982743.7 gal
